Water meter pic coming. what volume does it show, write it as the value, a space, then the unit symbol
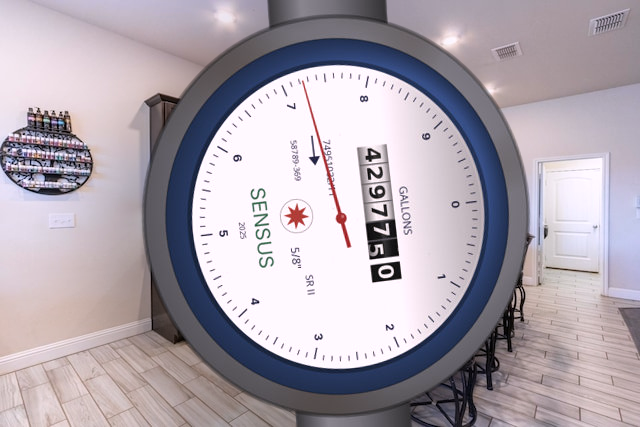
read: 4297747.2 gal
